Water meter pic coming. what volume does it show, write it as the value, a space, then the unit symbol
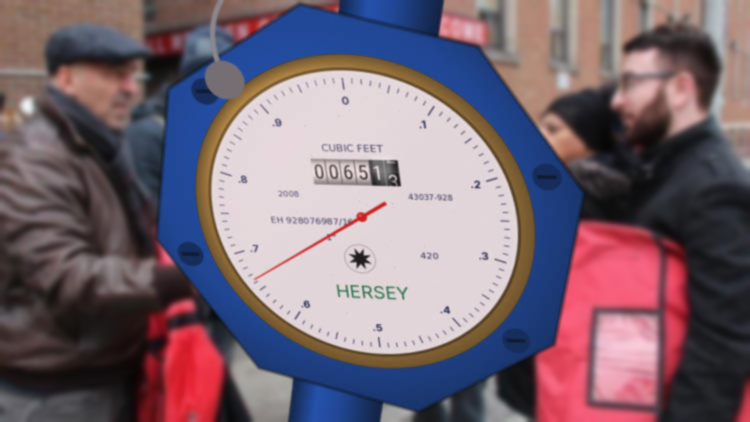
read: 6512.66 ft³
